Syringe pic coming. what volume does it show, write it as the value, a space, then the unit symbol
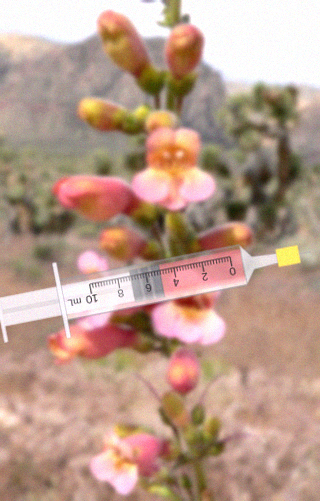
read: 5 mL
